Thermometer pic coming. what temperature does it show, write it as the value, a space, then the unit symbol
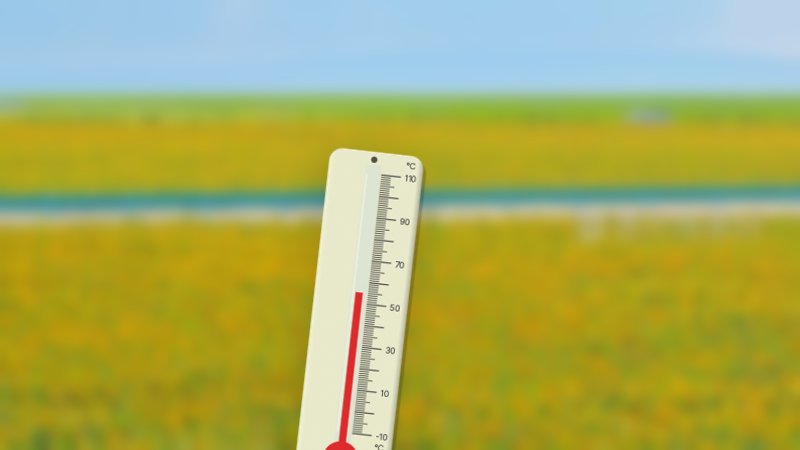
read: 55 °C
